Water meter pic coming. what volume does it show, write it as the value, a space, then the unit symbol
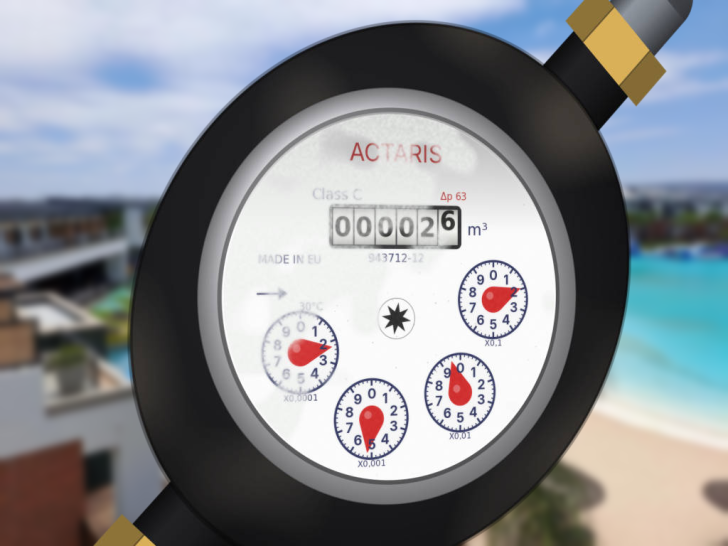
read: 26.1952 m³
